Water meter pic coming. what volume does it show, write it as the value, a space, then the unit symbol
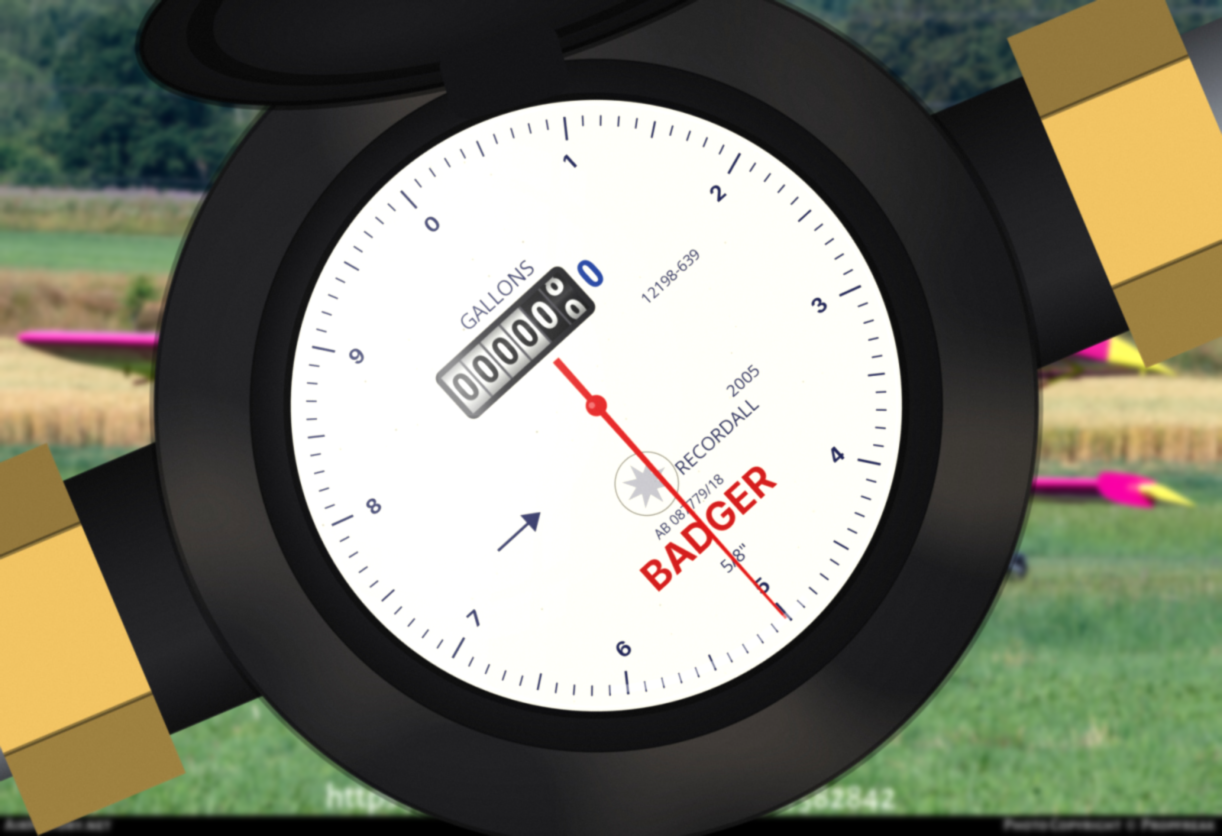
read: 85.0 gal
